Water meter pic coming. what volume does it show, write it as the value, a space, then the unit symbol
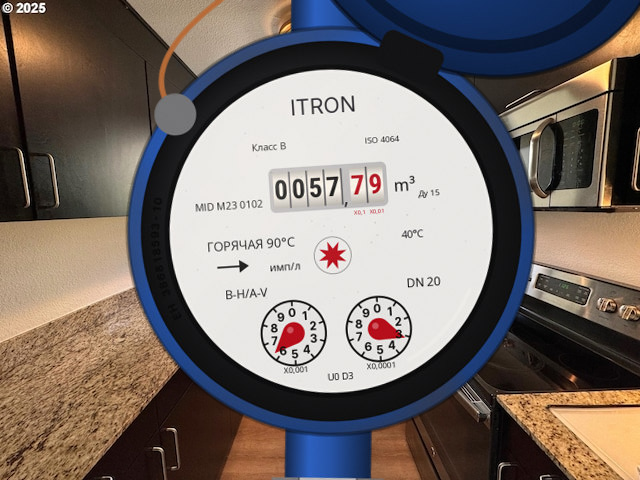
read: 57.7963 m³
